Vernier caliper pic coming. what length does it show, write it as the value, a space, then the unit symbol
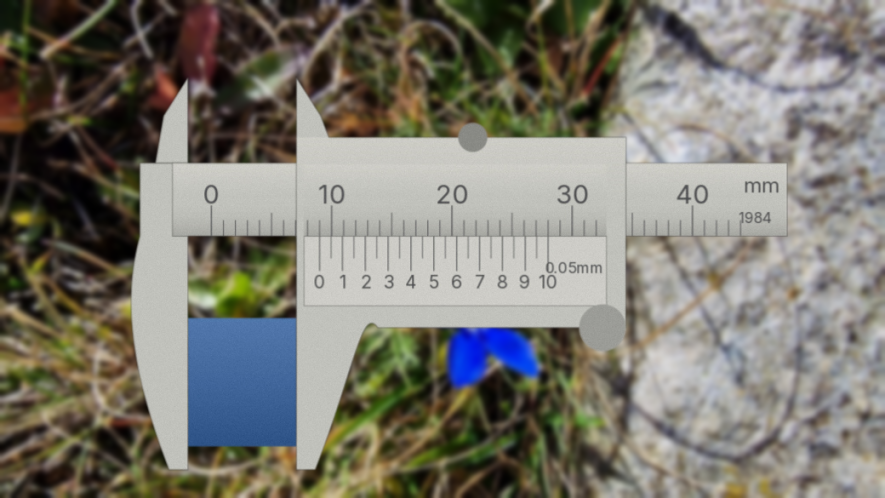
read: 9.0 mm
